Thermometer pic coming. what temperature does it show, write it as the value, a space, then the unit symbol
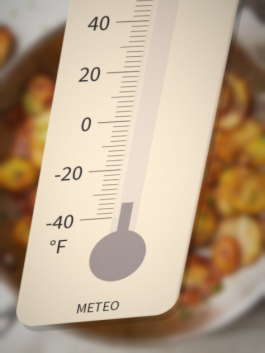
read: -34 °F
